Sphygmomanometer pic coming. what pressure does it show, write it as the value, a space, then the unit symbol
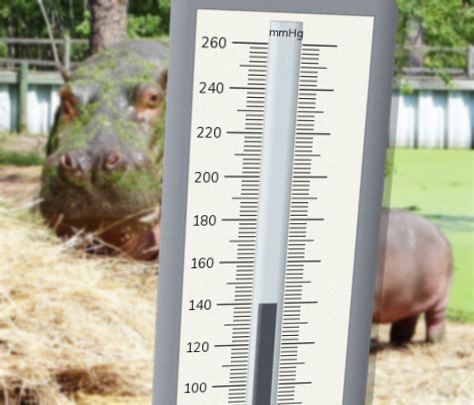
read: 140 mmHg
